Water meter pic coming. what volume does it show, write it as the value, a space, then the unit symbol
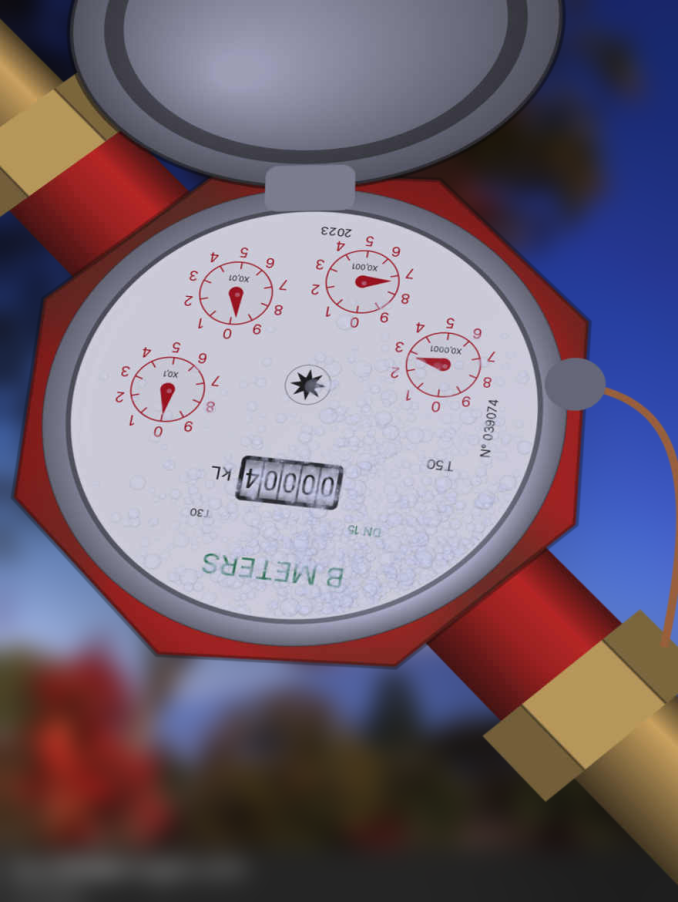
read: 3.9972 kL
